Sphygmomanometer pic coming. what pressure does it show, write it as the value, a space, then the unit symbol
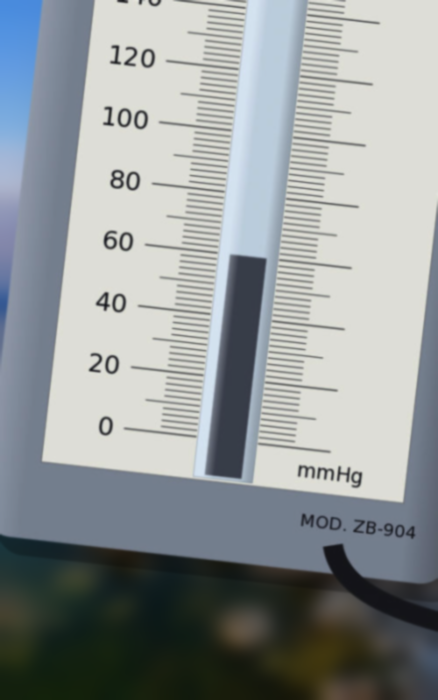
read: 60 mmHg
